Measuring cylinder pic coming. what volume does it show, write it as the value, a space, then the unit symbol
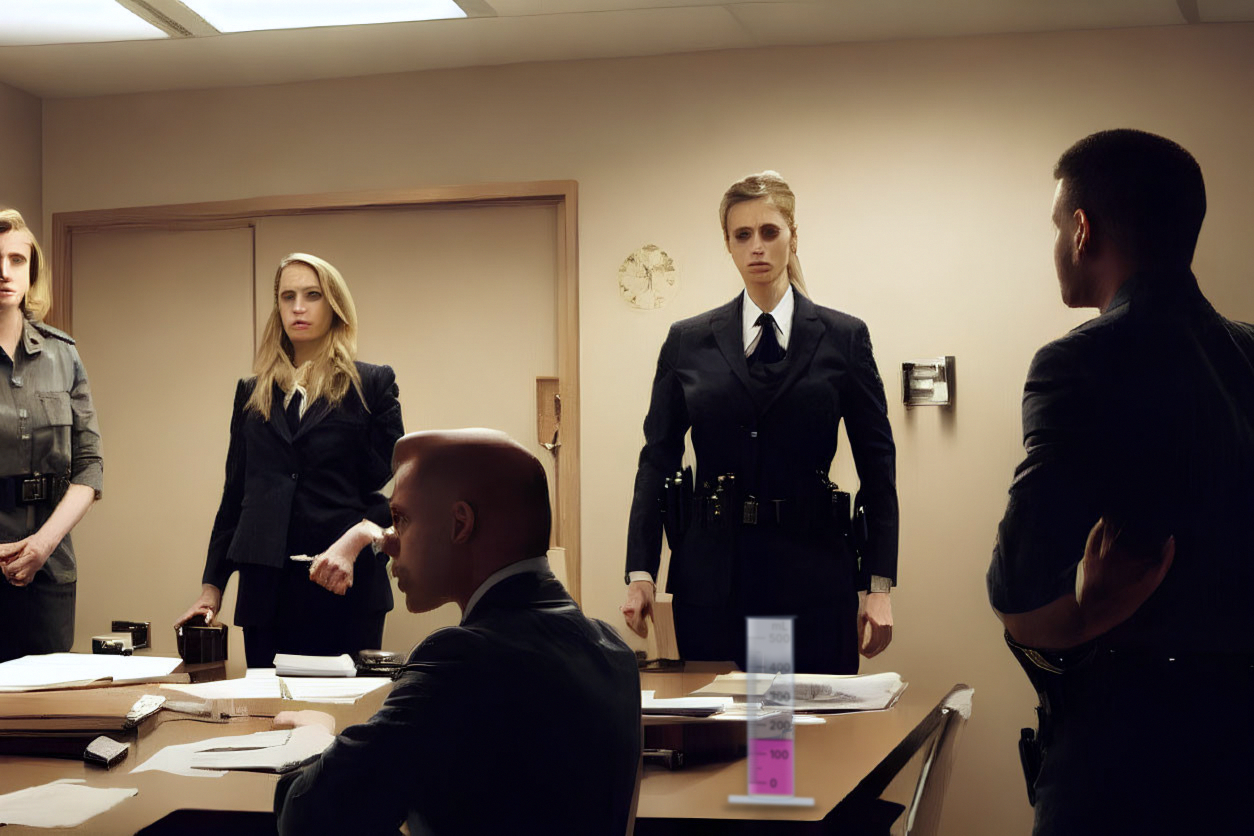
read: 150 mL
